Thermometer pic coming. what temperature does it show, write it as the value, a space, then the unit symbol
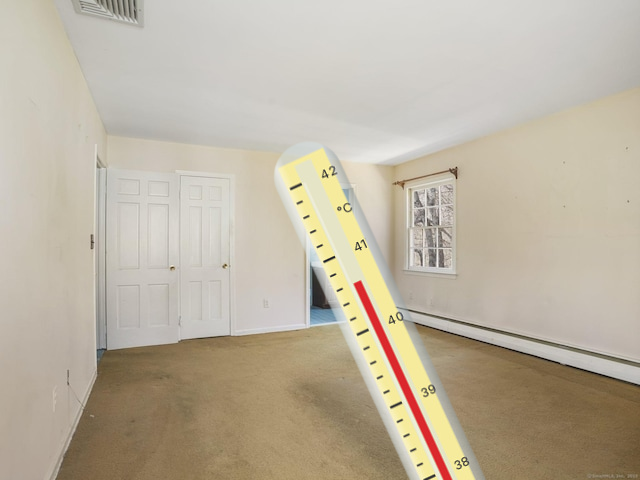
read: 40.6 °C
